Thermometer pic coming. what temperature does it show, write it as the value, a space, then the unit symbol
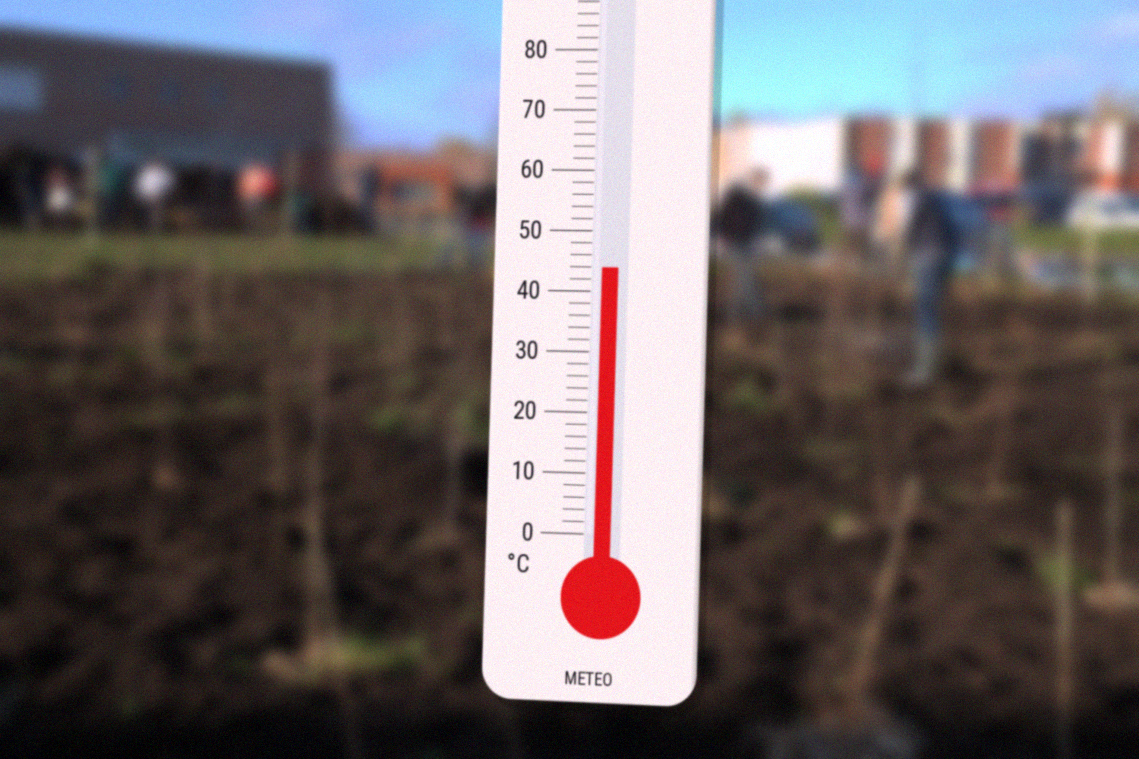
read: 44 °C
